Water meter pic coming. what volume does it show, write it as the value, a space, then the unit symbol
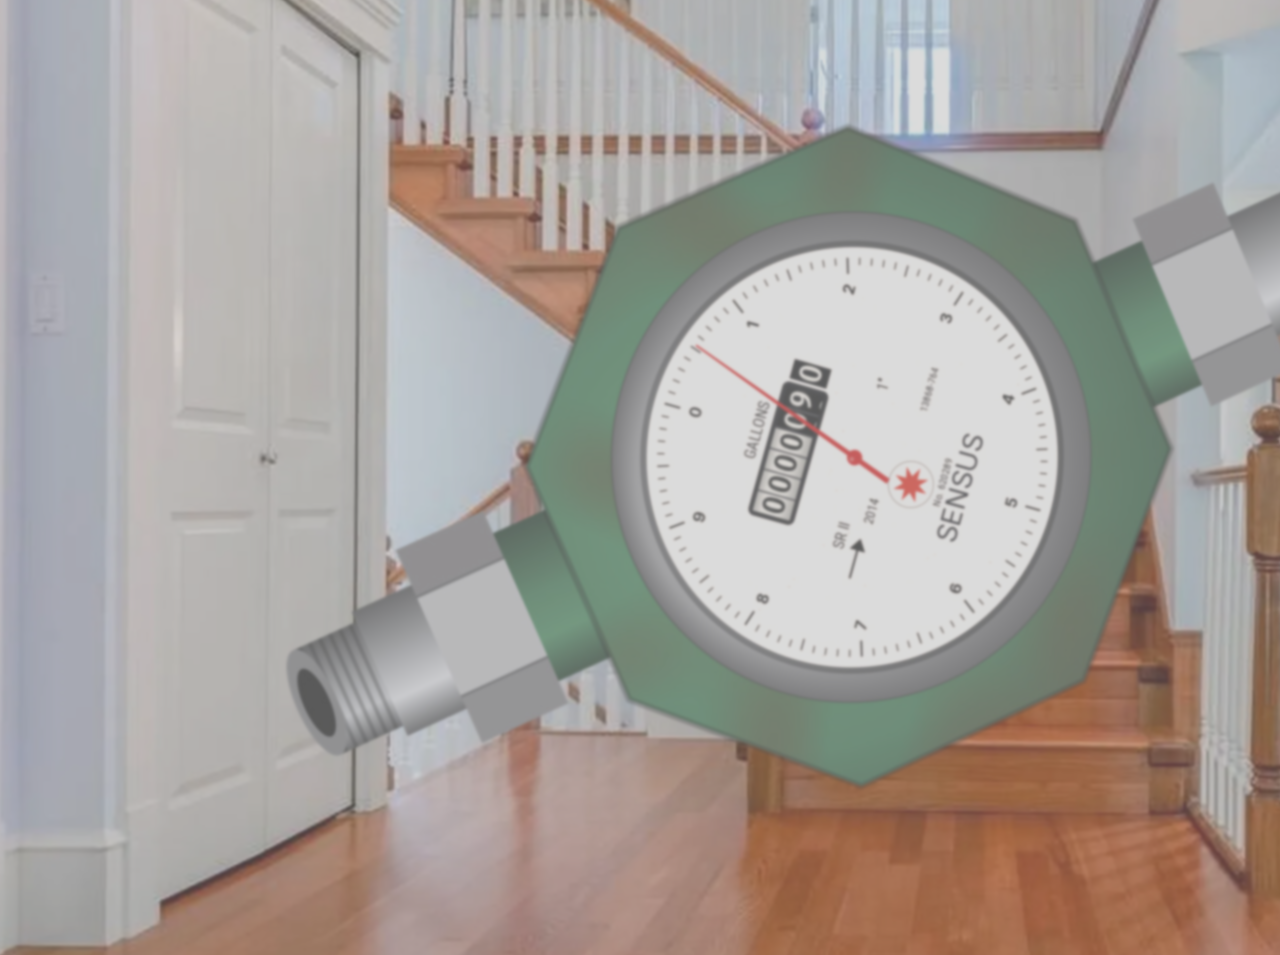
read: 90.5 gal
